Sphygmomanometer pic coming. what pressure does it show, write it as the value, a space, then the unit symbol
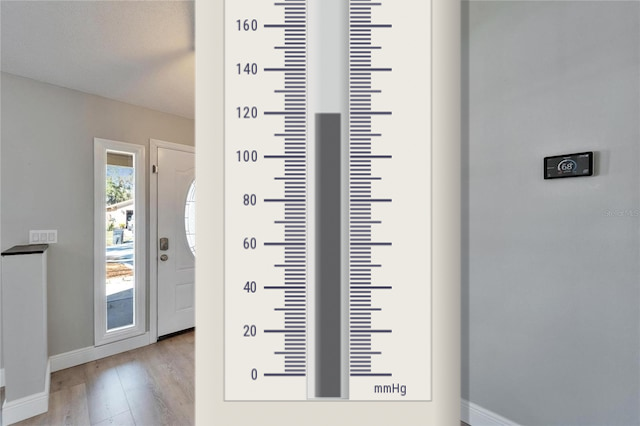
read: 120 mmHg
